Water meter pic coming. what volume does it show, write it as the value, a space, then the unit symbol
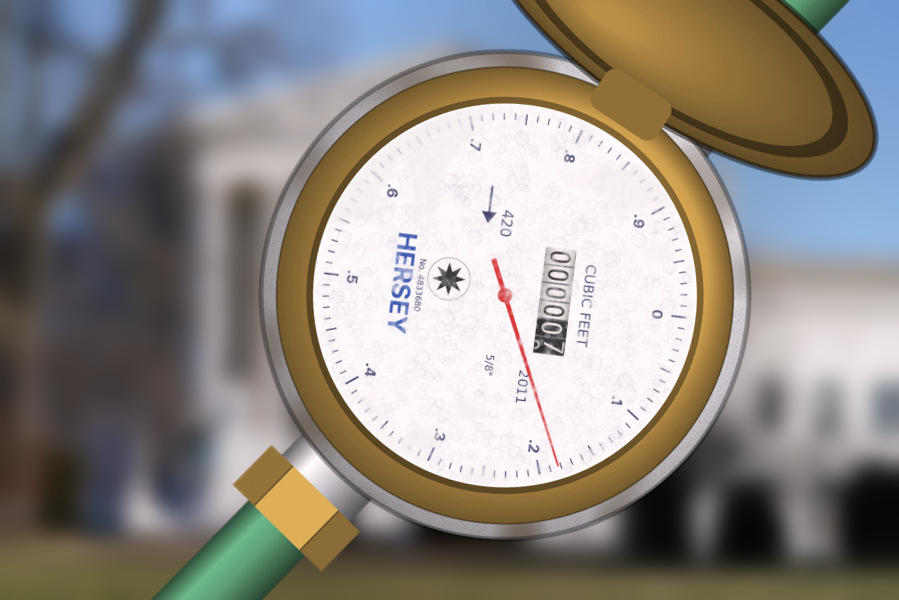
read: 7.18 ft³
